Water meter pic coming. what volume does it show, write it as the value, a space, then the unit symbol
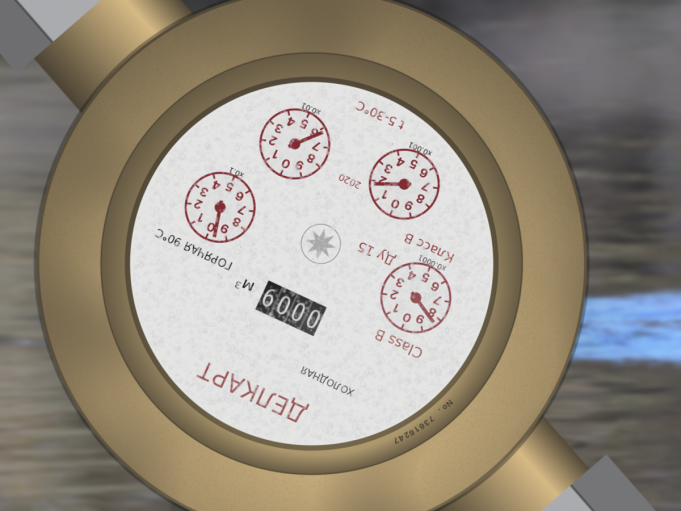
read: 8.9618 m³
